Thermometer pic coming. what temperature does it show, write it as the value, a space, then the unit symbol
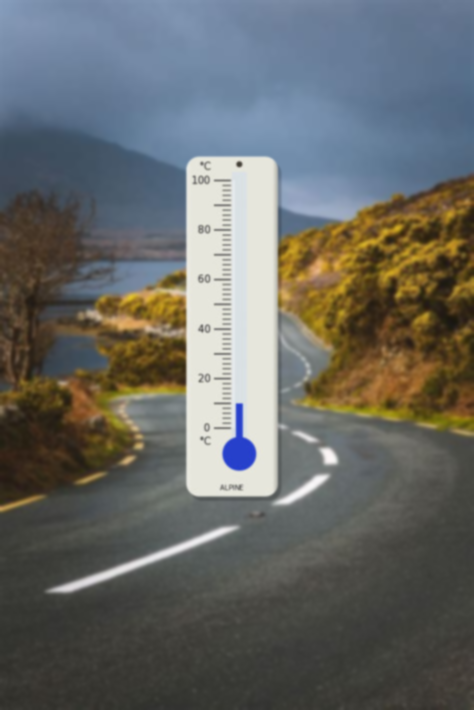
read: 10 °C
